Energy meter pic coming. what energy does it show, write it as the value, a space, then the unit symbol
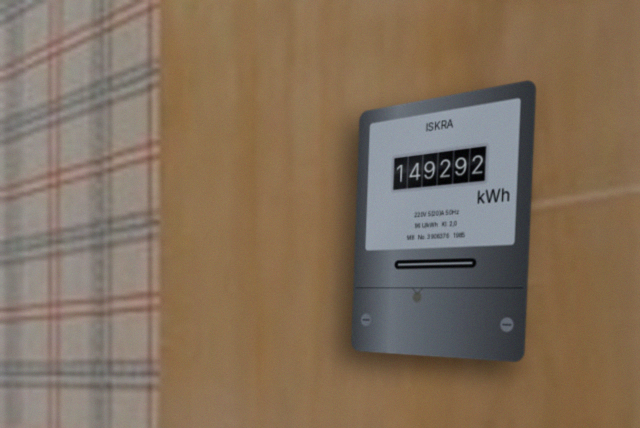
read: 149292 kWh
